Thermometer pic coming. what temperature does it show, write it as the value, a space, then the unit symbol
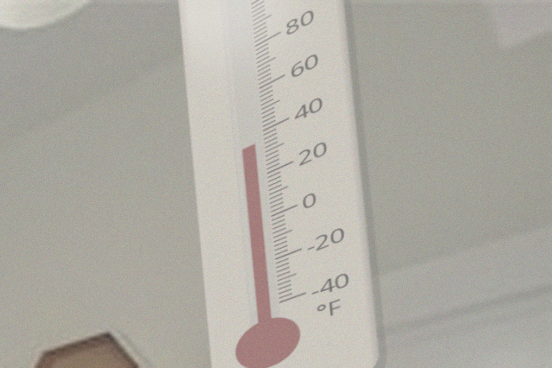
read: 36 °F
